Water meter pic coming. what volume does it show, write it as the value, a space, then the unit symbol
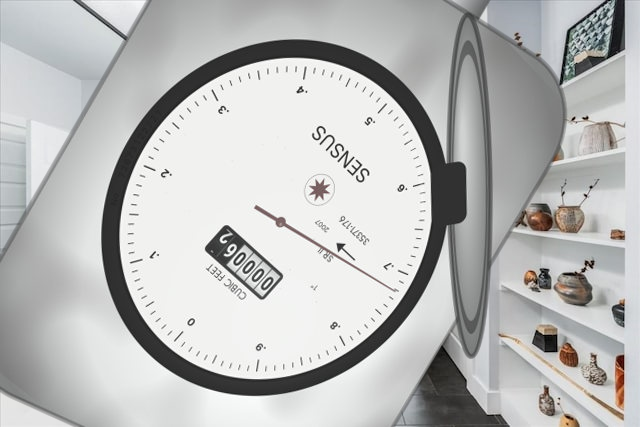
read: 61.72 ft³
